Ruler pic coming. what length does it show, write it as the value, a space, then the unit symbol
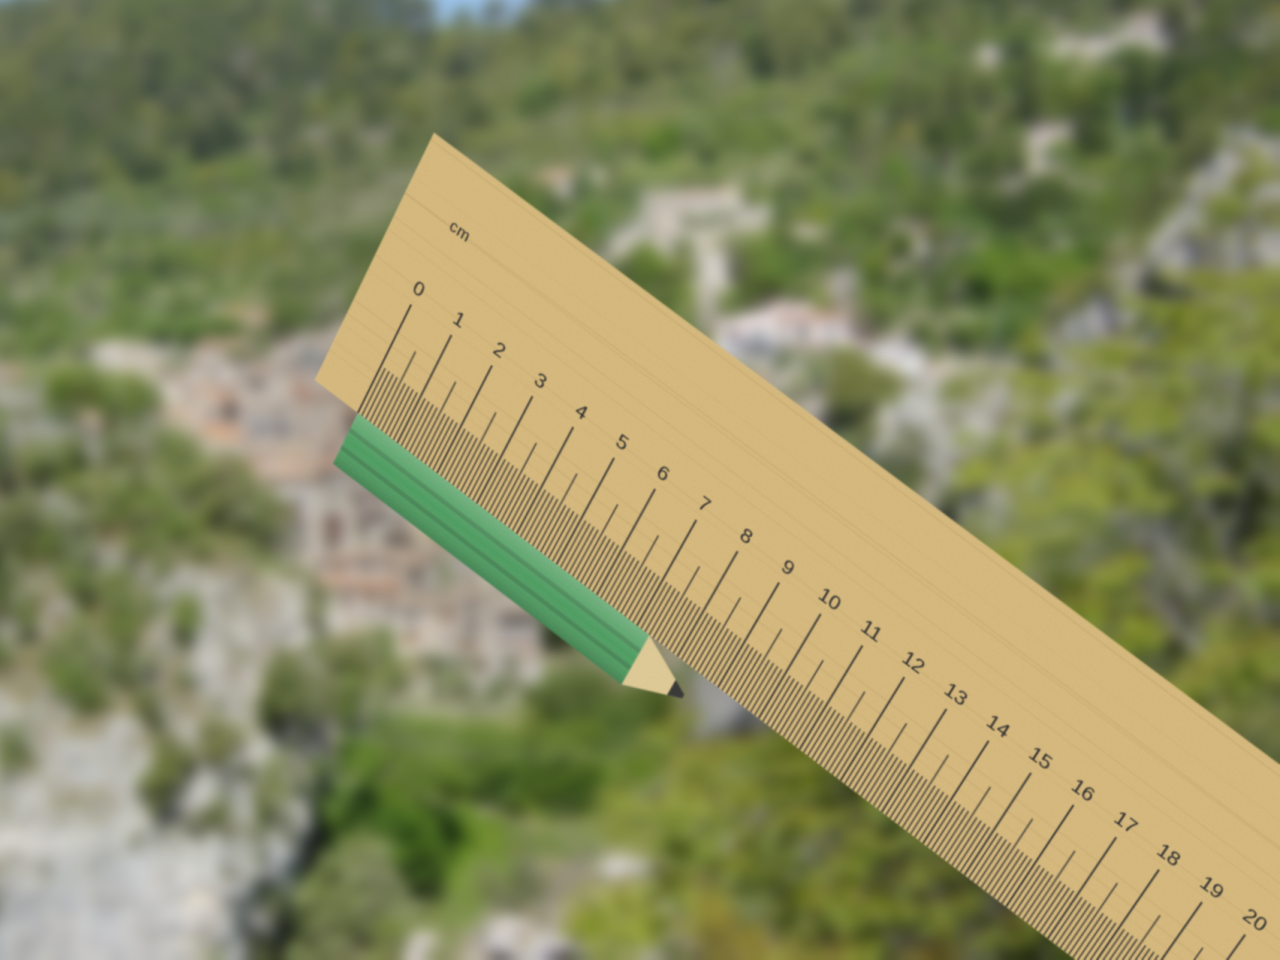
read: 8.5 cm
